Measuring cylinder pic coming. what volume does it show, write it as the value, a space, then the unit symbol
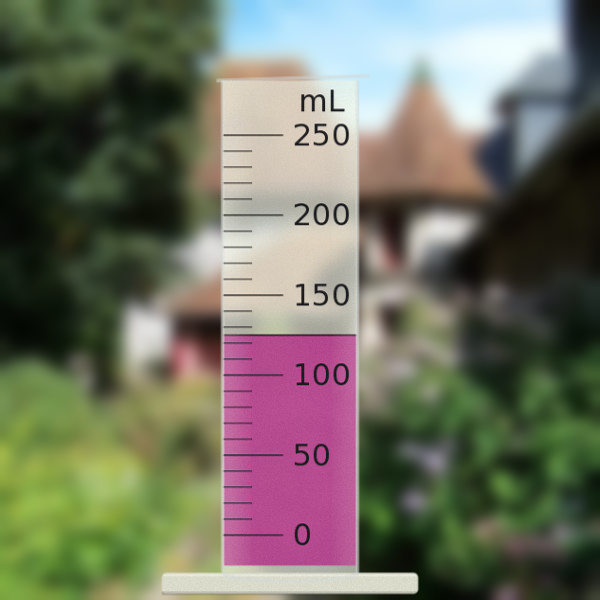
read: 125 mL
